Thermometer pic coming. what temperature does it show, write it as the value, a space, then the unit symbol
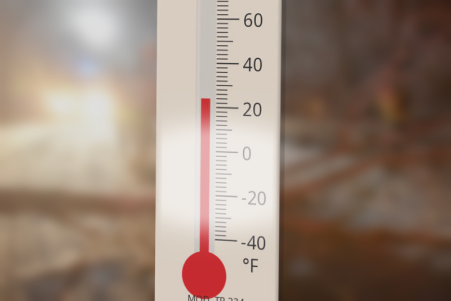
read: 24 °F
